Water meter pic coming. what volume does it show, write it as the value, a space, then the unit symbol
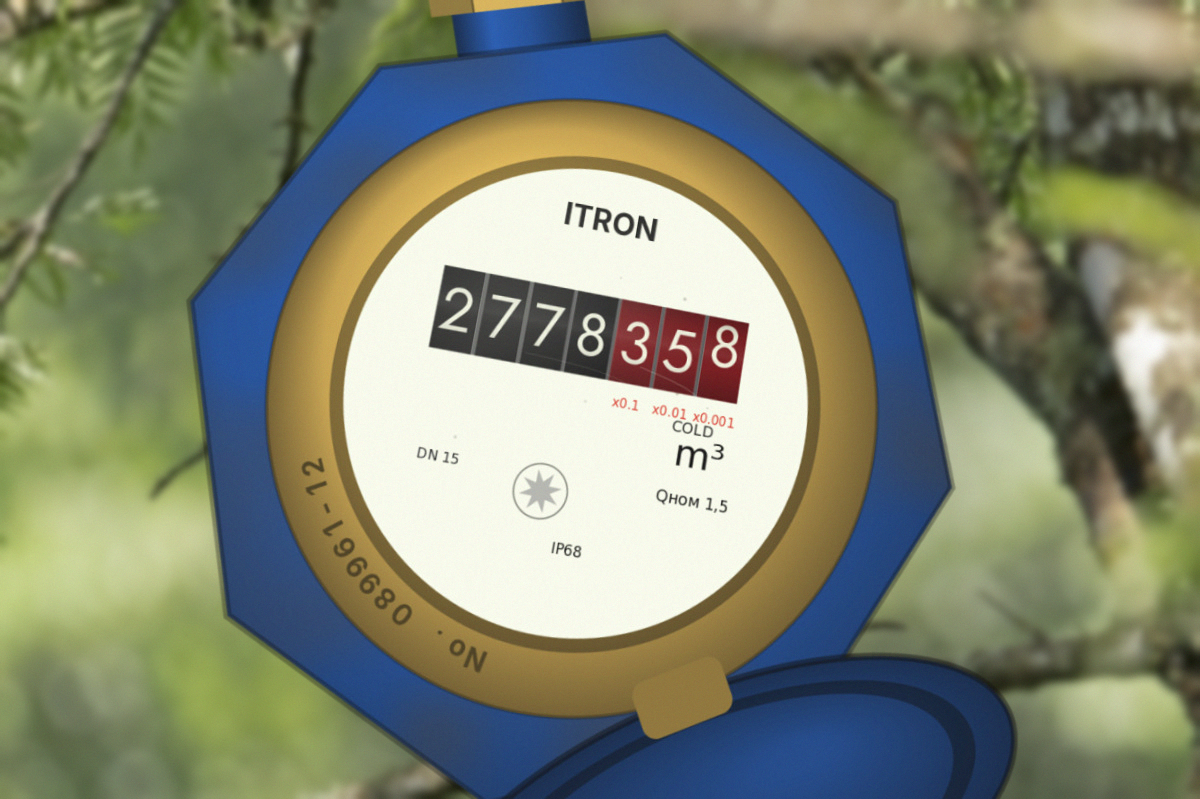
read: 2778.358 m³
